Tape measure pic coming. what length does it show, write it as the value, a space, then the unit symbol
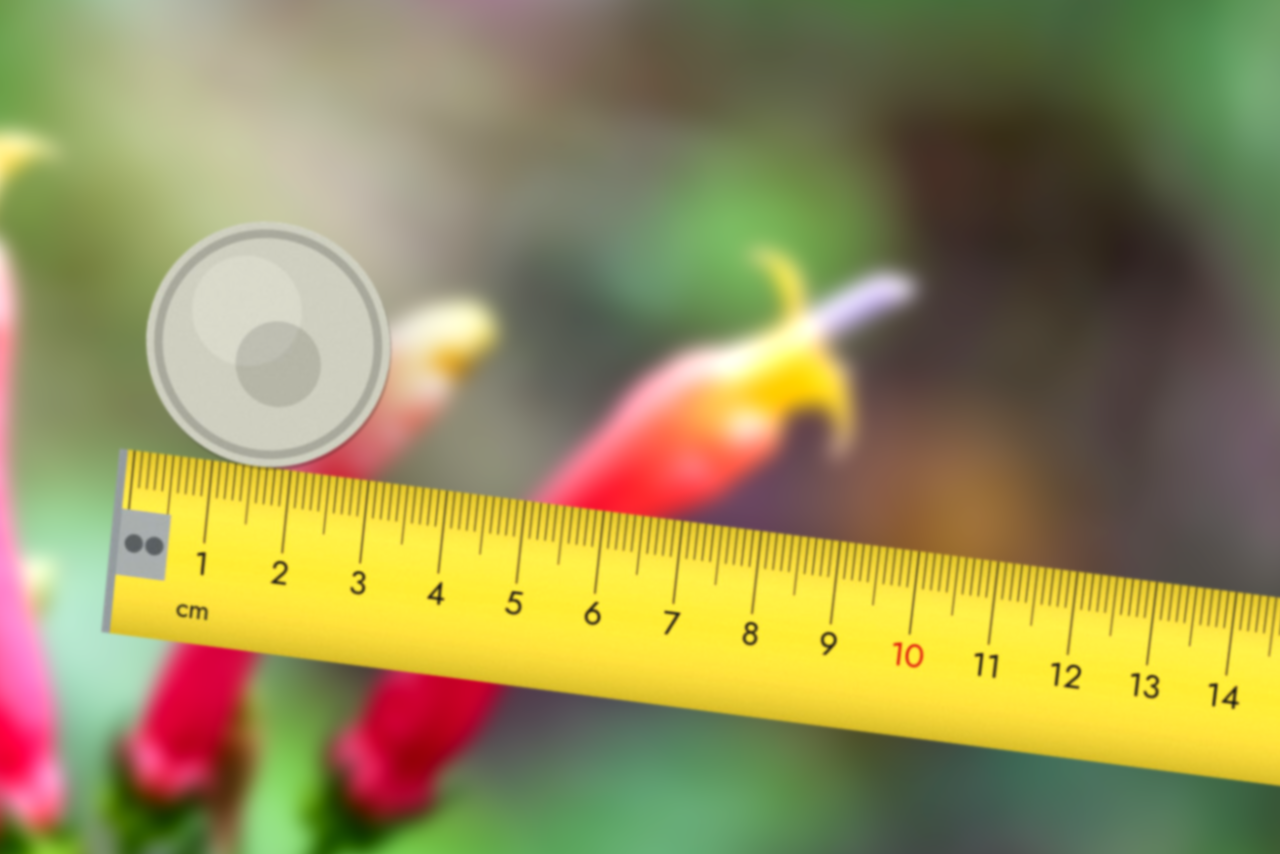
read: 3.1 cm
